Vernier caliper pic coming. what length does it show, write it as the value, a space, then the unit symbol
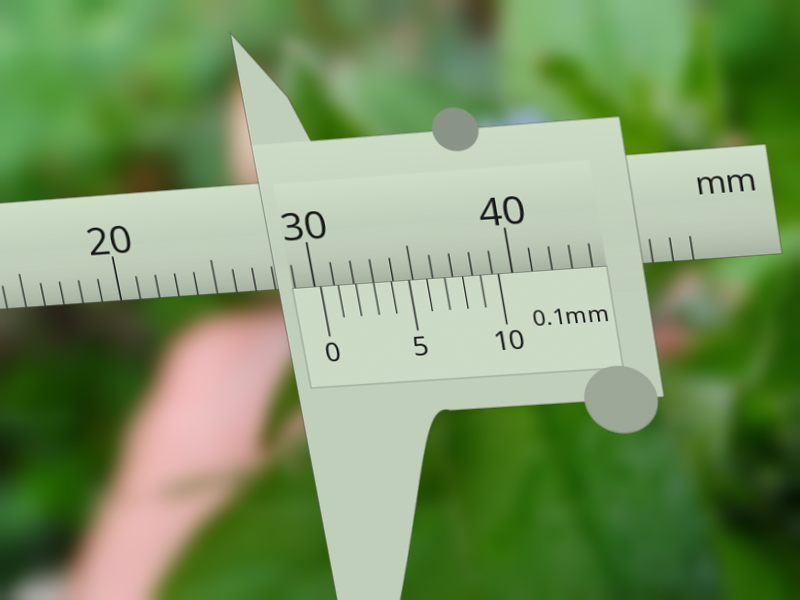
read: 30.3 mm
